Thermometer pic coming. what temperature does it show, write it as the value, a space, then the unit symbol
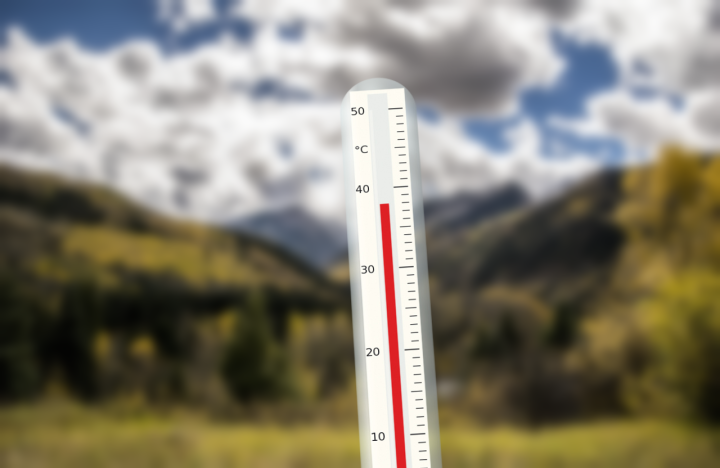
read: 38 °C
